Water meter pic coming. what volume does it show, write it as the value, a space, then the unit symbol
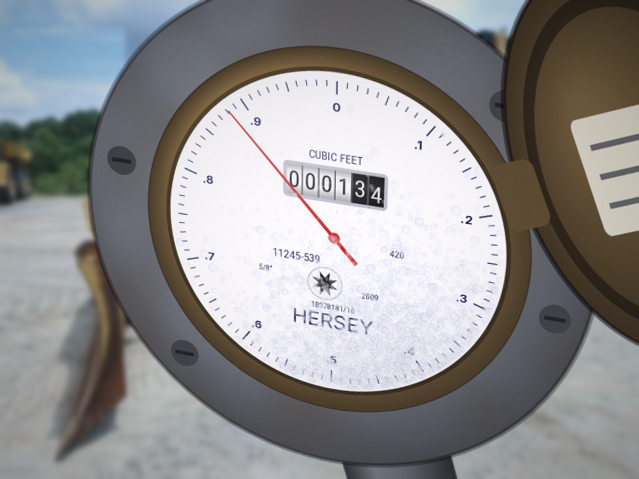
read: 133.88 ft³
